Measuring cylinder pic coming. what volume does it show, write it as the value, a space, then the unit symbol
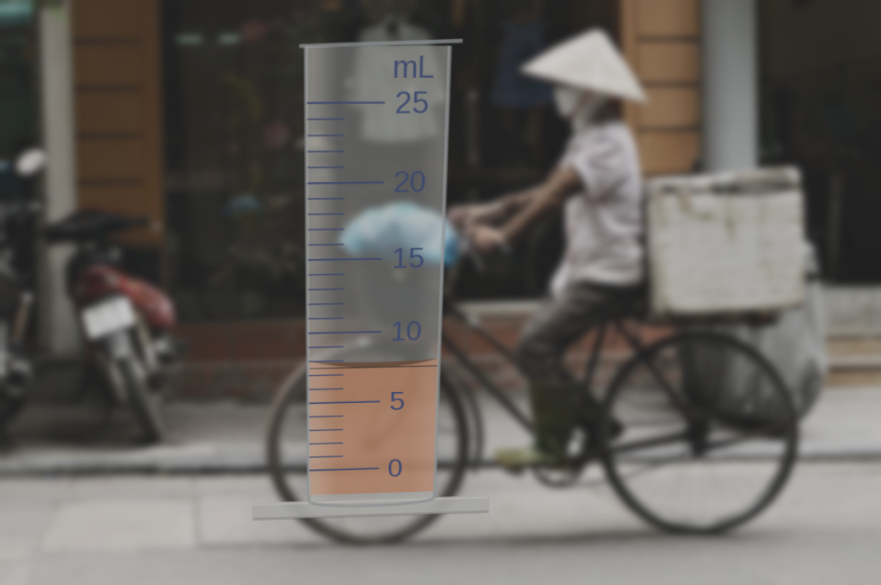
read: 7.5 mL
